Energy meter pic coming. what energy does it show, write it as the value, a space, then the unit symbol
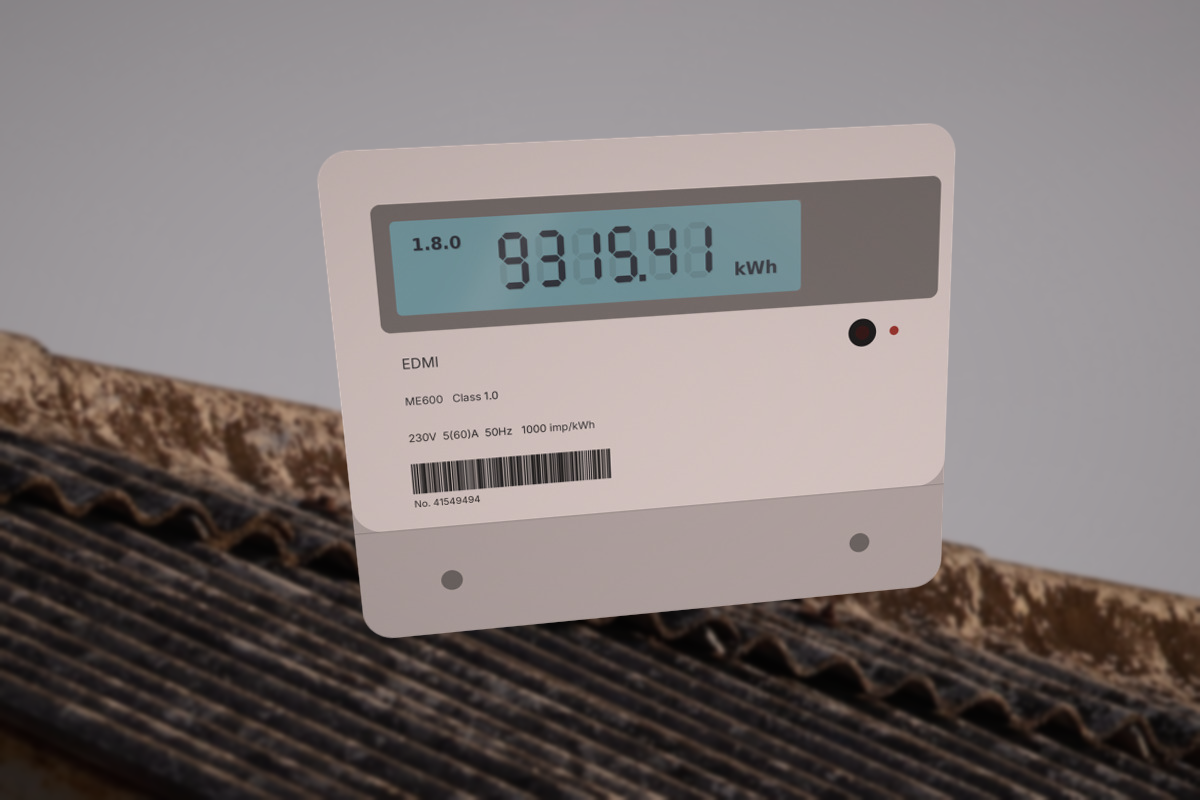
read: 9315.41 kWh
